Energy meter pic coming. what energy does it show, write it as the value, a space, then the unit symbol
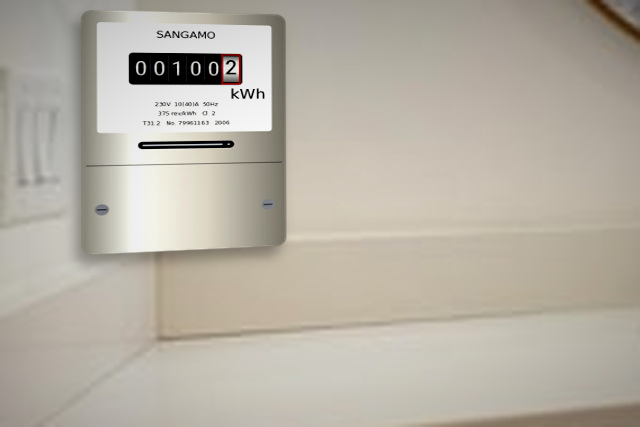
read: 100.2 kWh
